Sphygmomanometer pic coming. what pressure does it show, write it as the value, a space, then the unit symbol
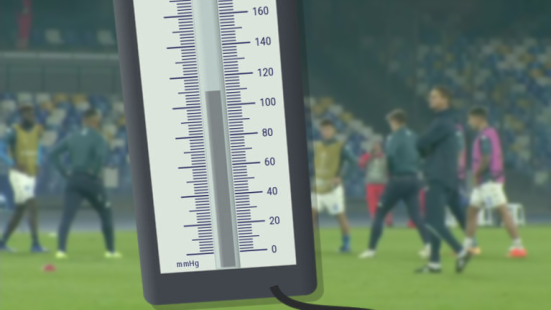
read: 110 mmHg
